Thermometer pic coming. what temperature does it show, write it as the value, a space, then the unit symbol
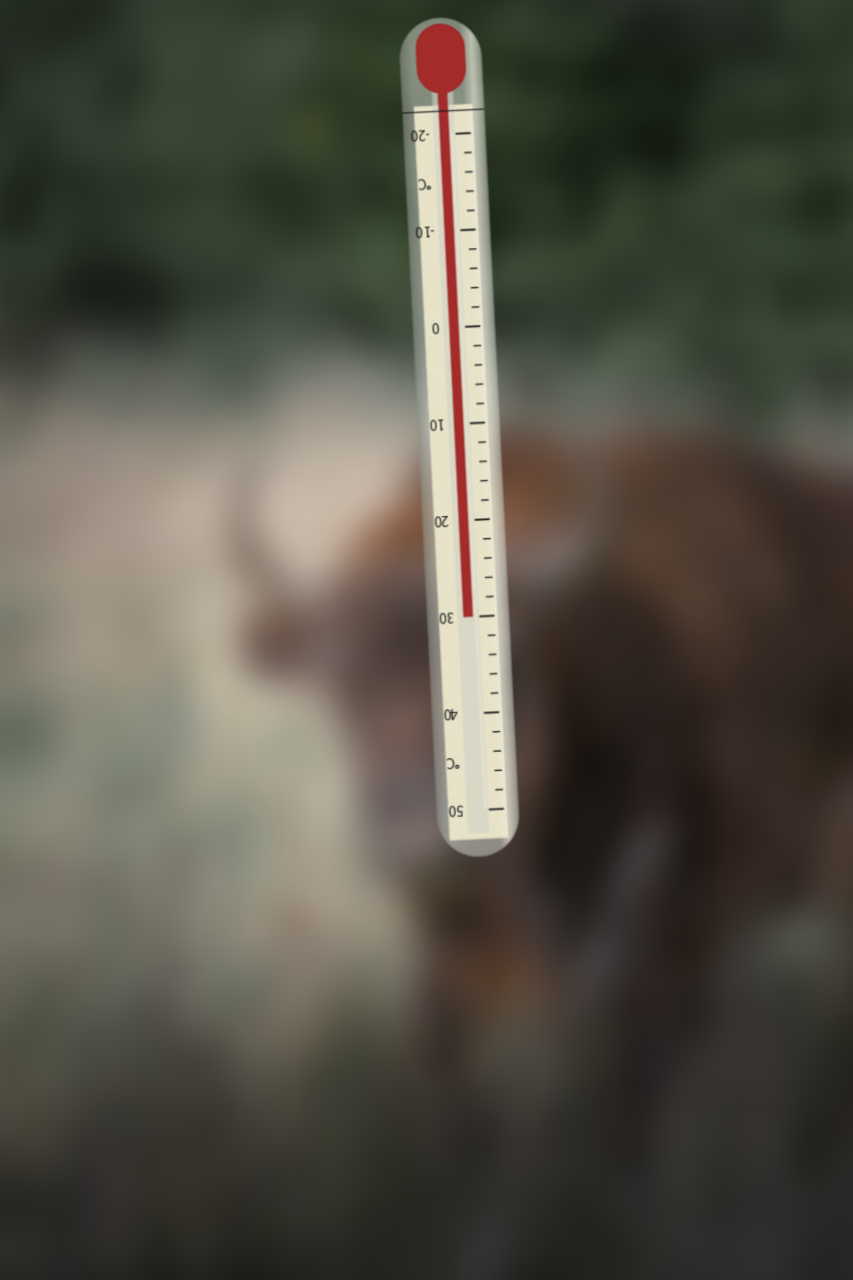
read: 30 °C
